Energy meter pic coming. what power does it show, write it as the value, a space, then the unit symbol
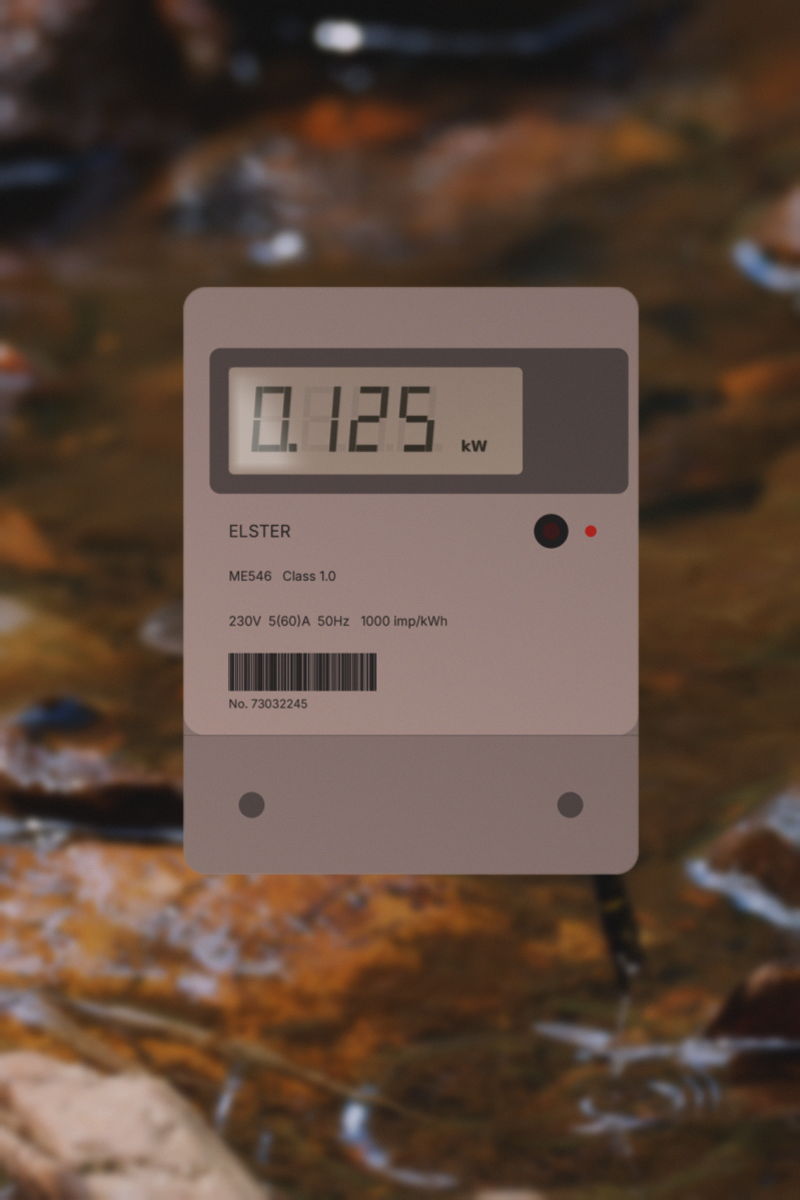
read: 0.125 kW
